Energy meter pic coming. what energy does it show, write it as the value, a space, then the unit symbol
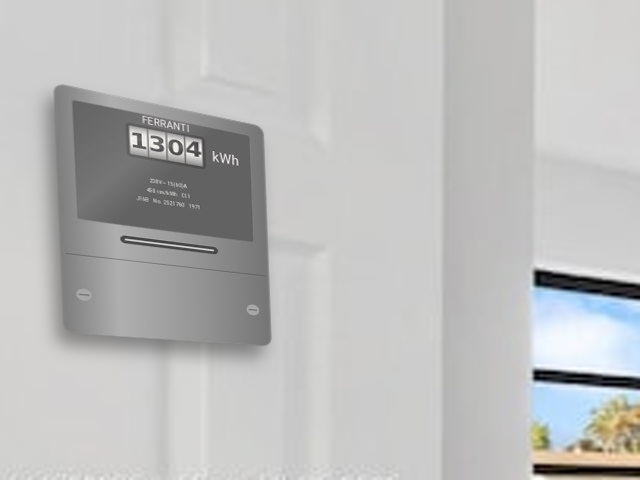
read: 1304 kWh
